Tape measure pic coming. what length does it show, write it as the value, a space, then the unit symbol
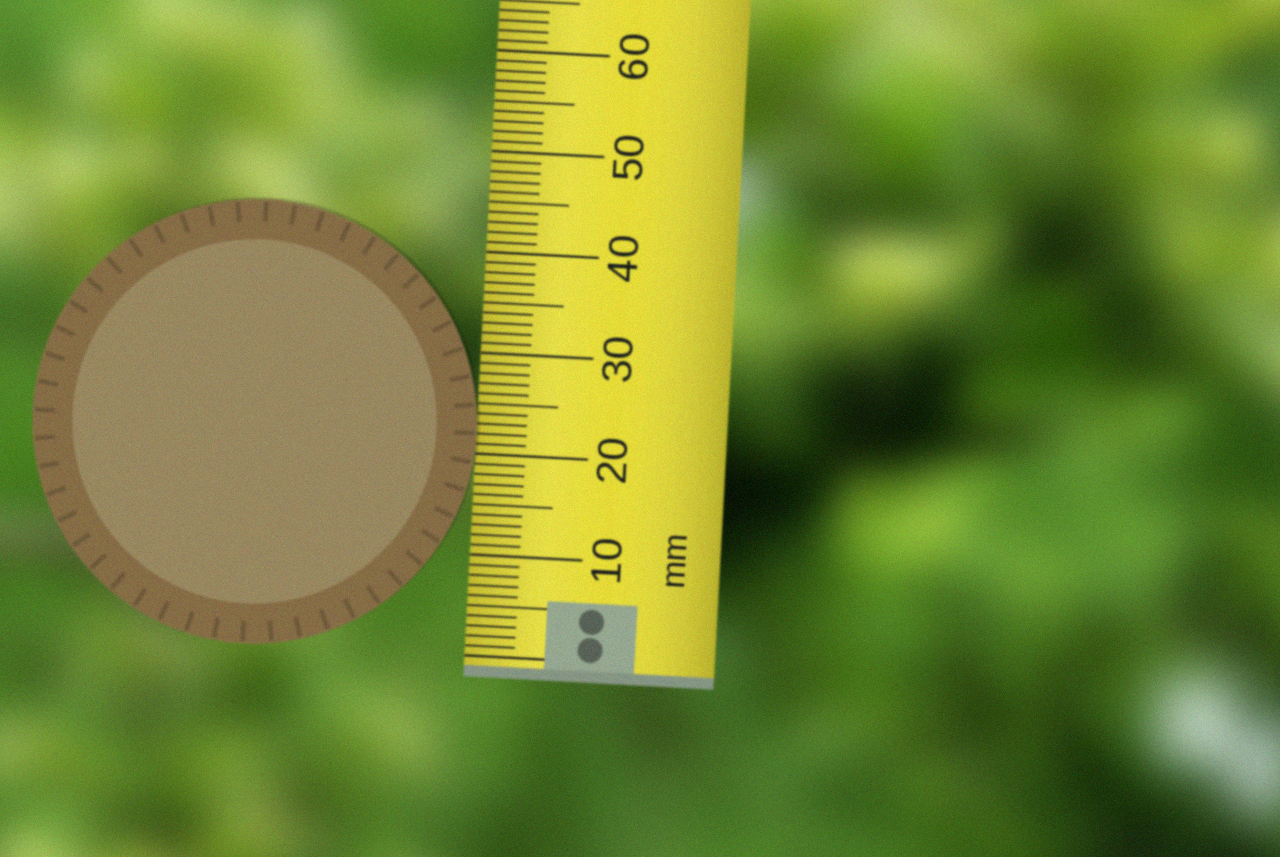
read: 44 mm
